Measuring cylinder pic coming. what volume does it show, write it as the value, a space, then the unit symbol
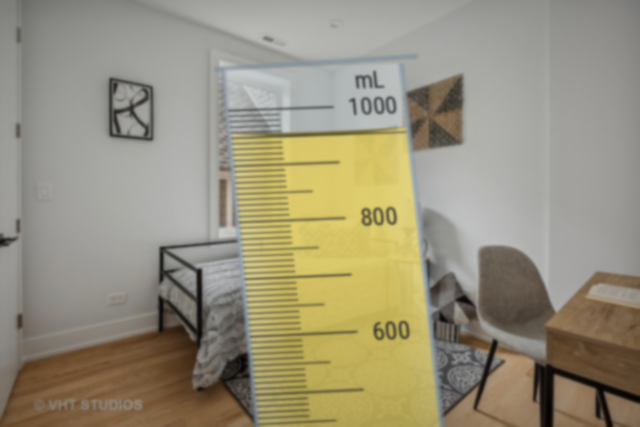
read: 950 mL
